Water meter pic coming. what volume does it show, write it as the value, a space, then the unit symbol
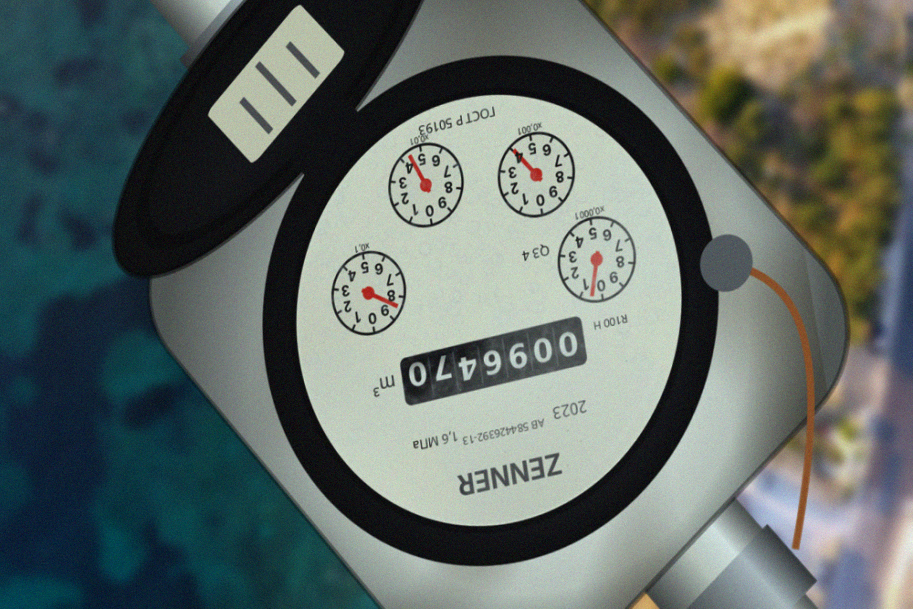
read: 96469.8440 m³
